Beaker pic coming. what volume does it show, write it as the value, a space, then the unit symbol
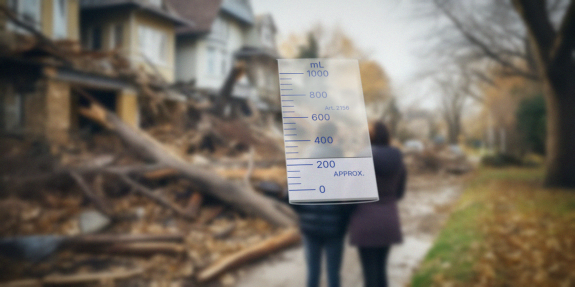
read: 250 mL
